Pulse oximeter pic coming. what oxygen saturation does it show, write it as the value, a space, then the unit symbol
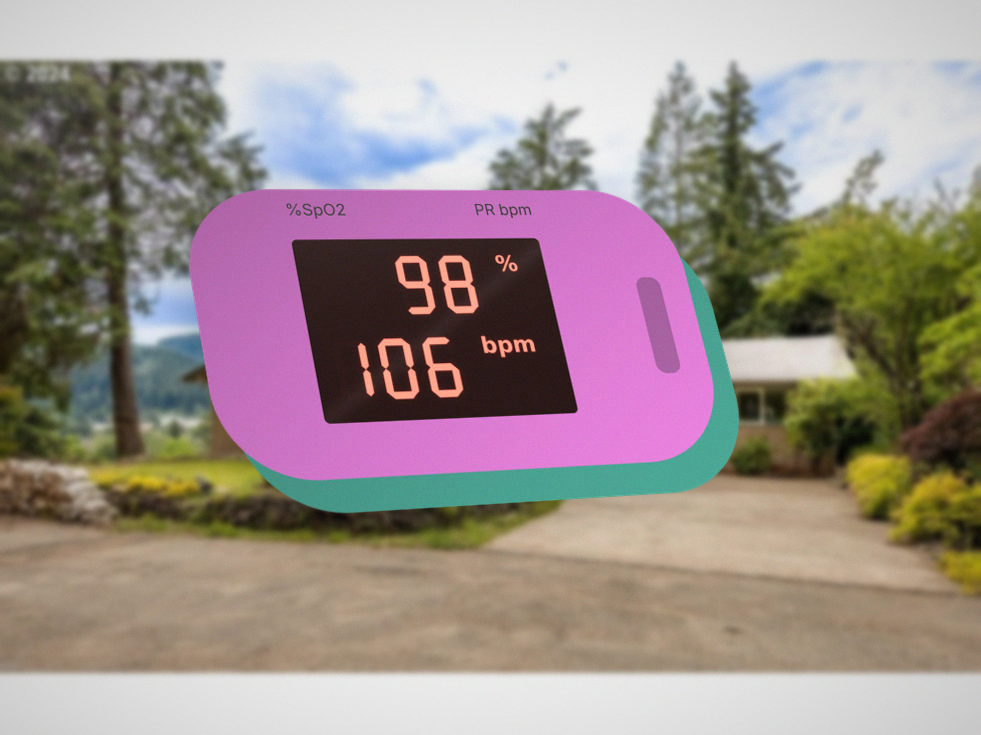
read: 98 %
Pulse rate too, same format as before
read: 106 bpm
